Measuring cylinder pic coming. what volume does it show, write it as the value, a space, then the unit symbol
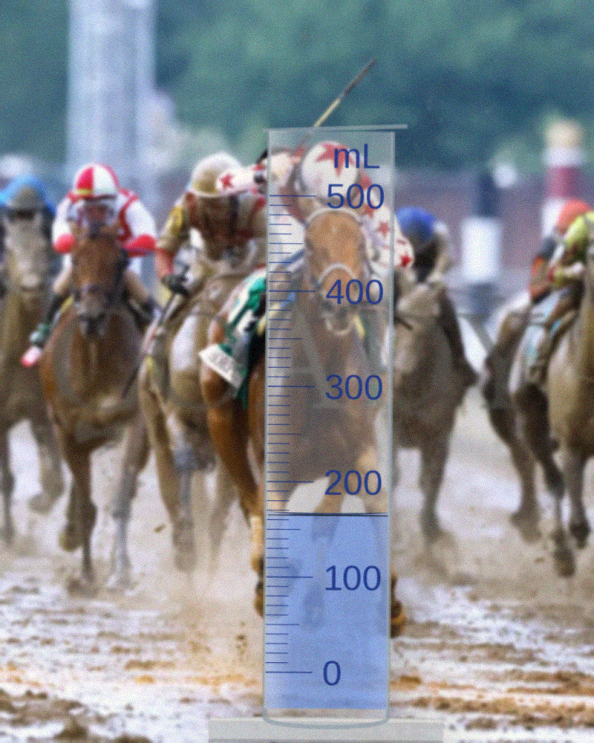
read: 165 mL
